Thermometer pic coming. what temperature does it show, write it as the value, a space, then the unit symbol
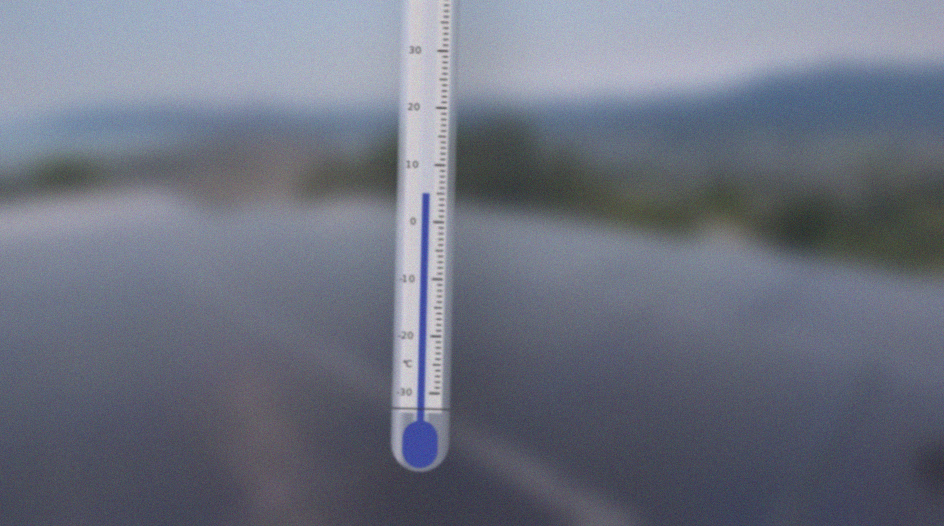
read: 5 °C
